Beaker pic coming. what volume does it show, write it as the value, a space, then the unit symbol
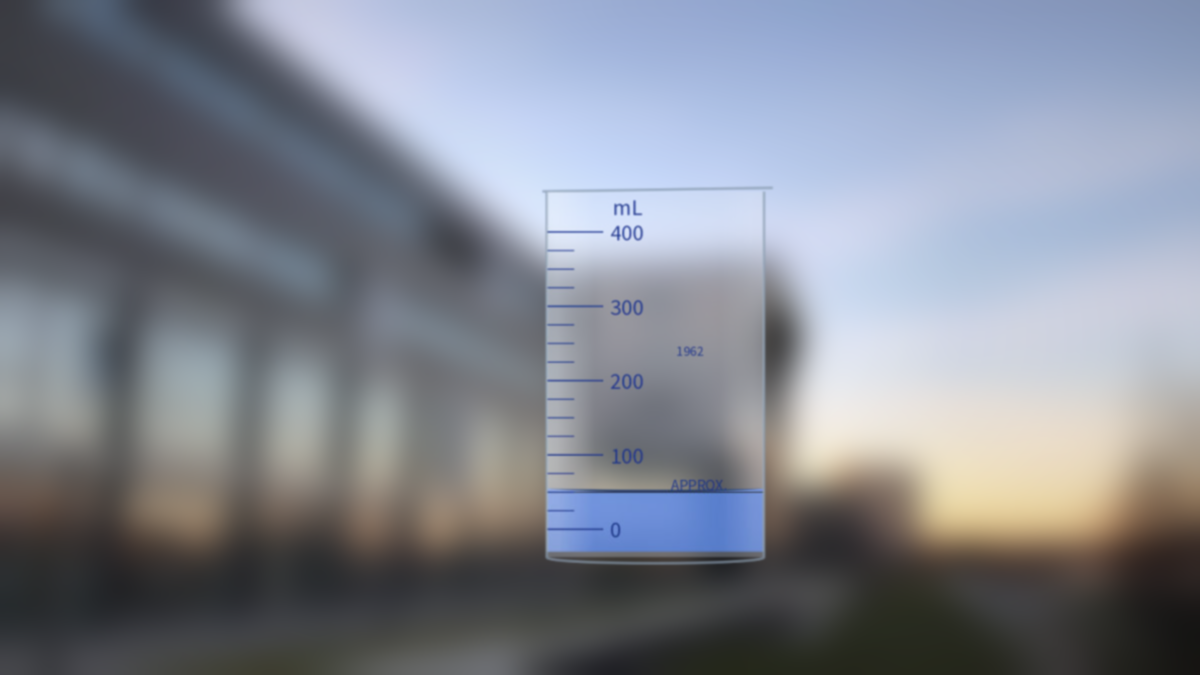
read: 50 mL
